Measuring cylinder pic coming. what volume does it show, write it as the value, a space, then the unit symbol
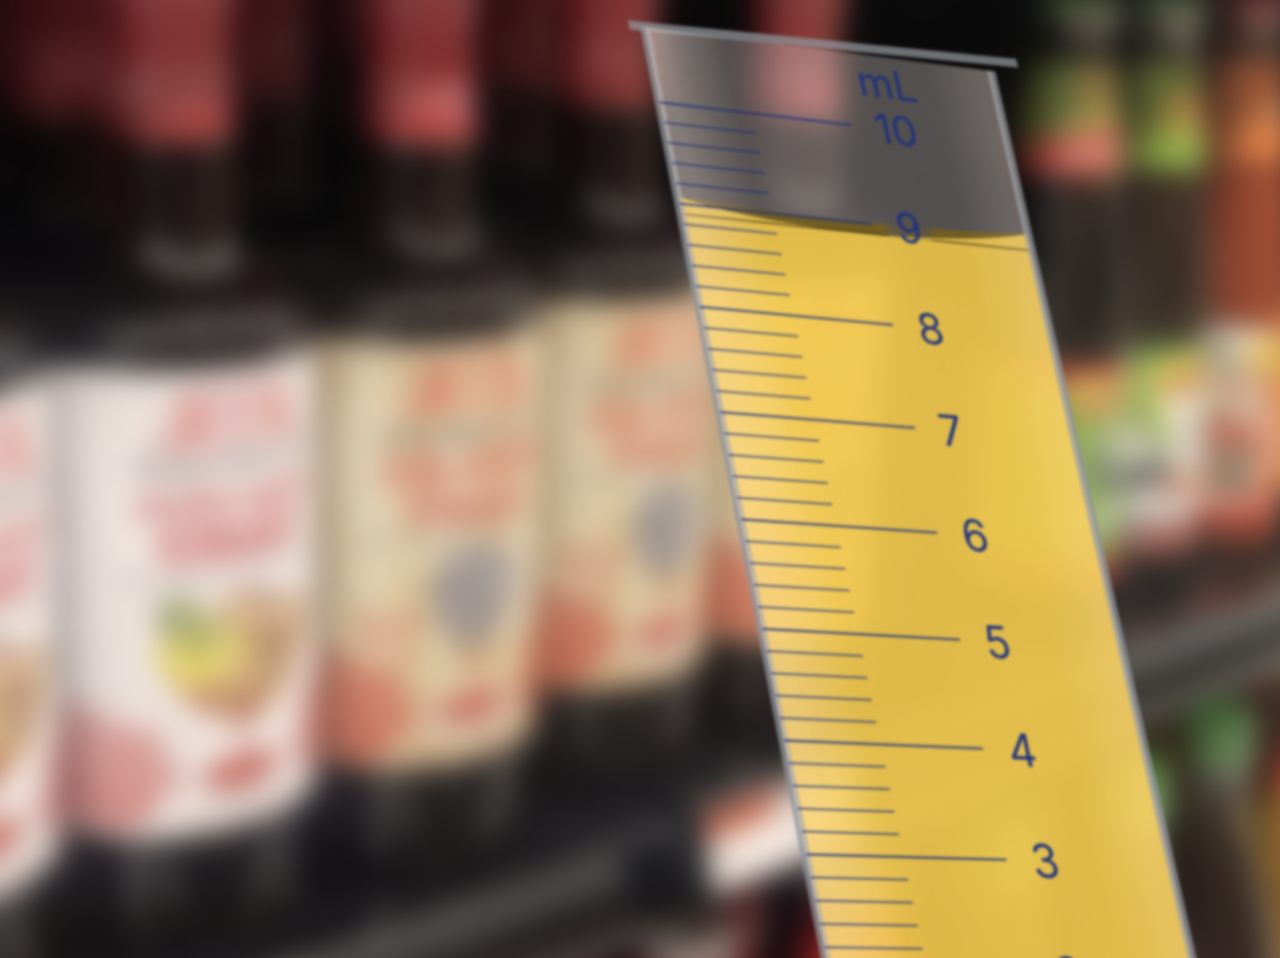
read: 8.9 mL
